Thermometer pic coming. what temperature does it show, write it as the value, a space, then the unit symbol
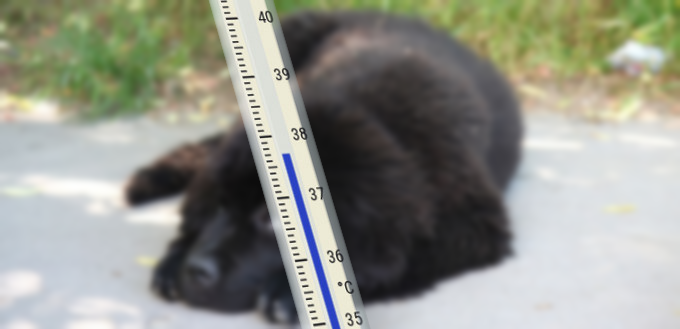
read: 37.7 °C
